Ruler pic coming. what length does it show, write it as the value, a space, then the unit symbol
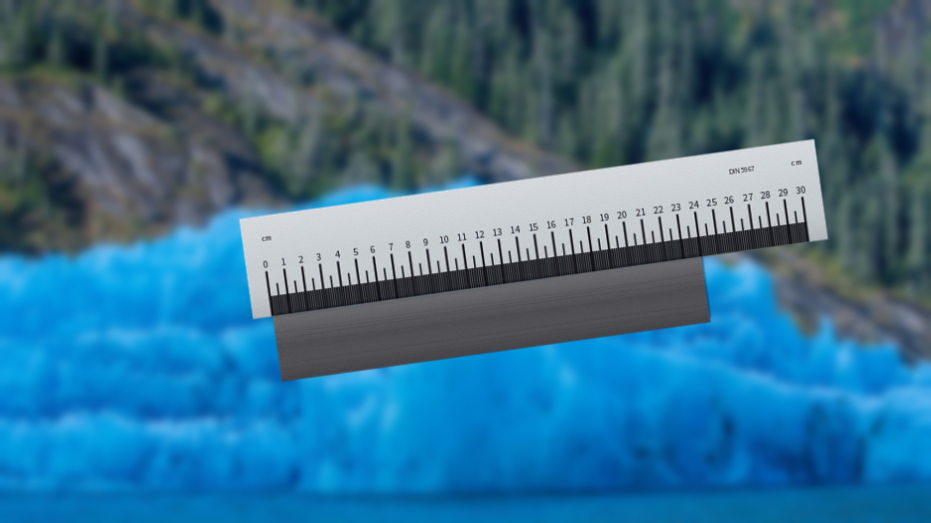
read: 24 cm
